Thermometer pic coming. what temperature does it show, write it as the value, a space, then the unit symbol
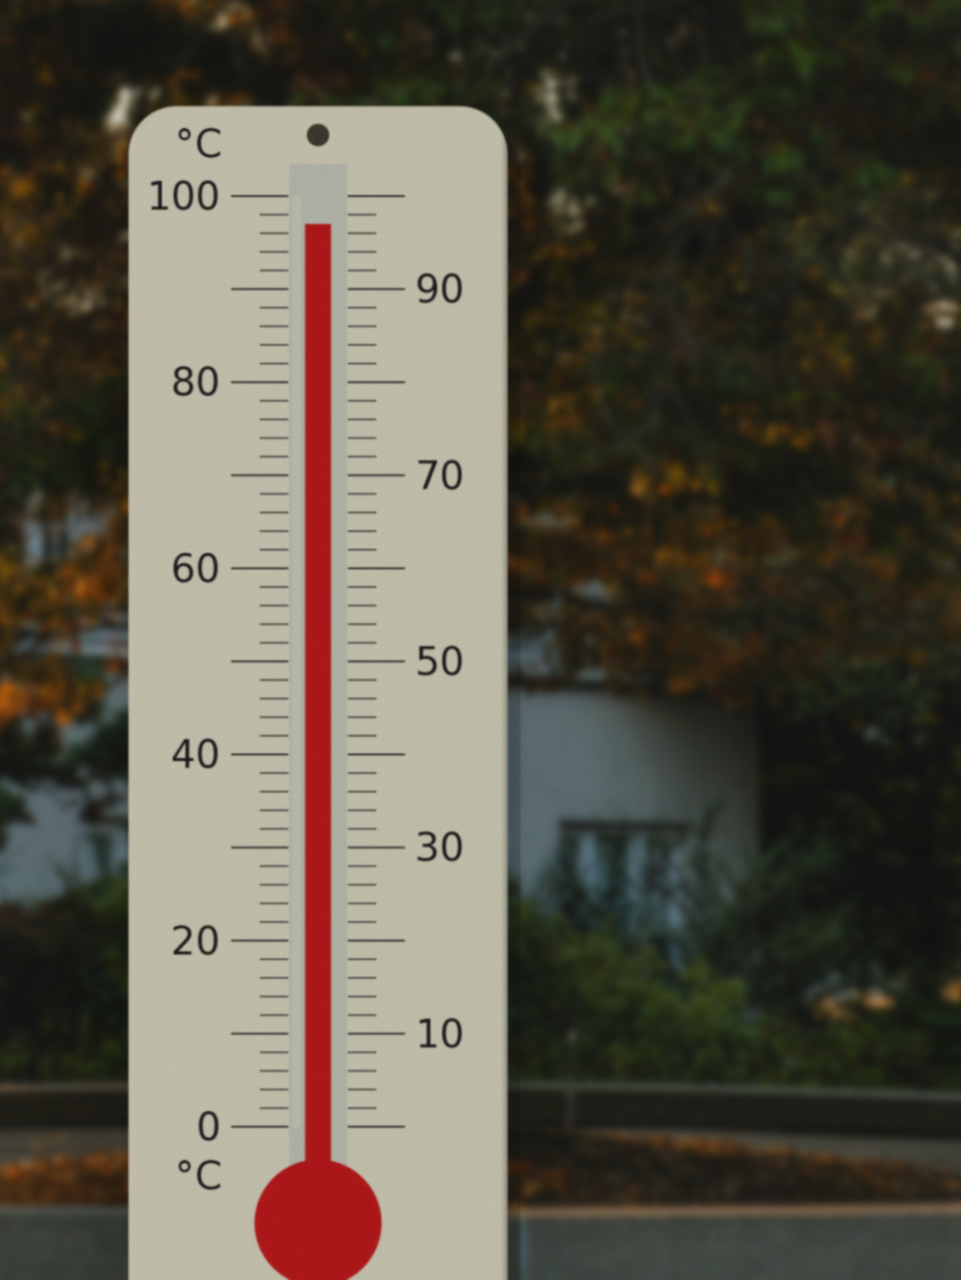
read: 97 °C
